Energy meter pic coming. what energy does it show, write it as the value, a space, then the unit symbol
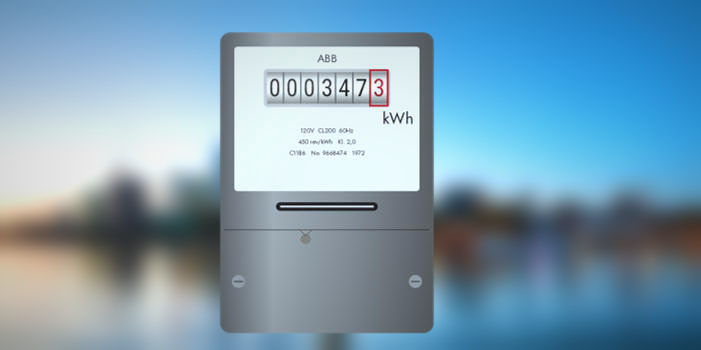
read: 347.3 kWh
